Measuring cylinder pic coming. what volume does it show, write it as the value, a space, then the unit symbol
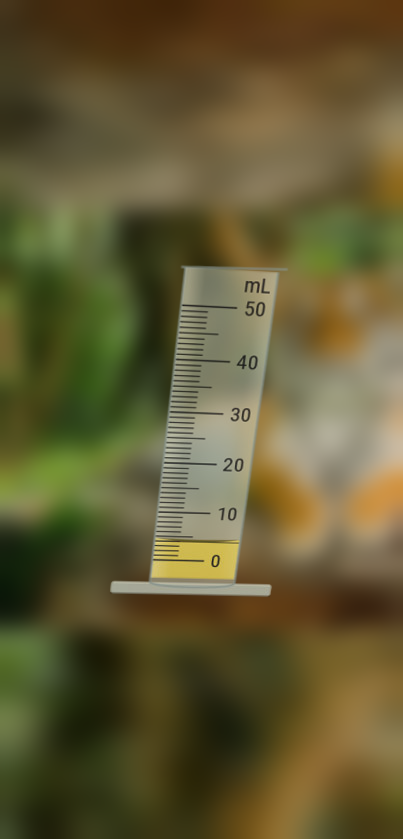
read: 4 mL
